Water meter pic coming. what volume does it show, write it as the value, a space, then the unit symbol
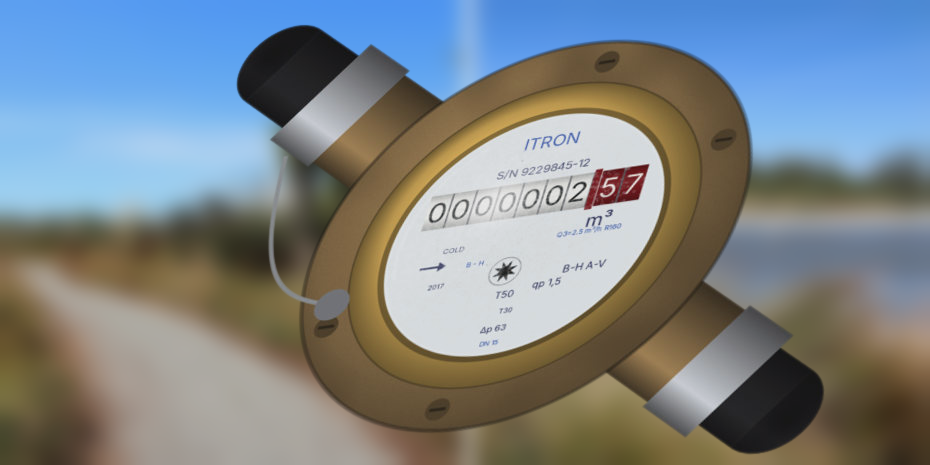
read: 2.57 m³
